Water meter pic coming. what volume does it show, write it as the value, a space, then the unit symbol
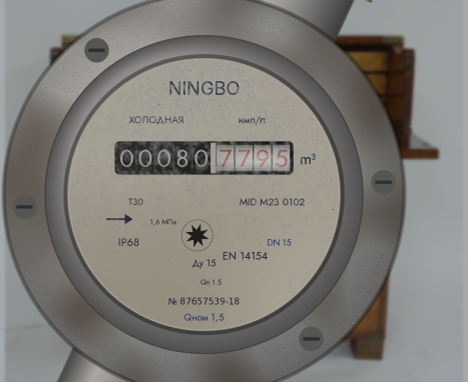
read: 80.7795 m³
